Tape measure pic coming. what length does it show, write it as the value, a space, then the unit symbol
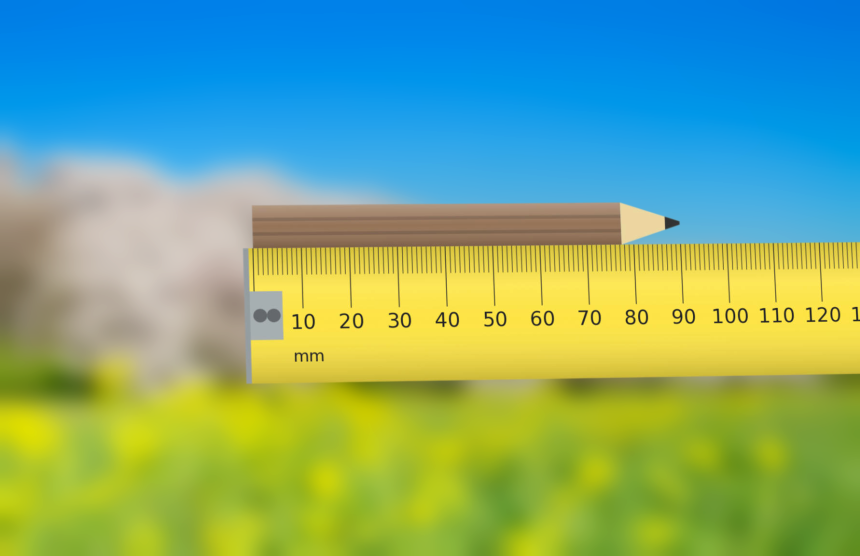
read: 90 mm
